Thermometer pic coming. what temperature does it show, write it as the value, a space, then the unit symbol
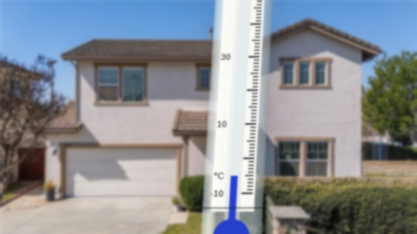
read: -5 °C
